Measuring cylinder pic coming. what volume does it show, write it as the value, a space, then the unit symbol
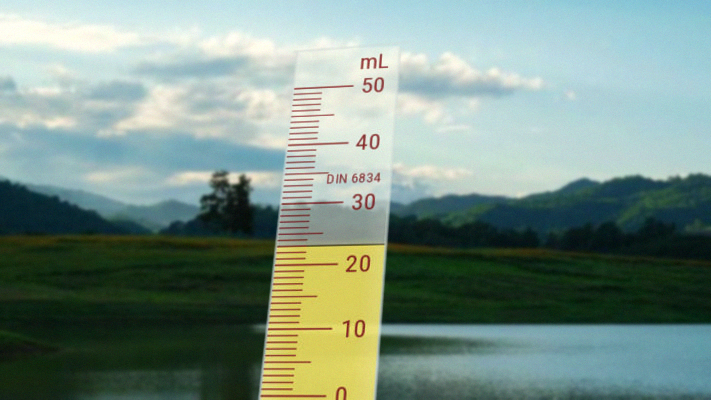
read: 23 mL
